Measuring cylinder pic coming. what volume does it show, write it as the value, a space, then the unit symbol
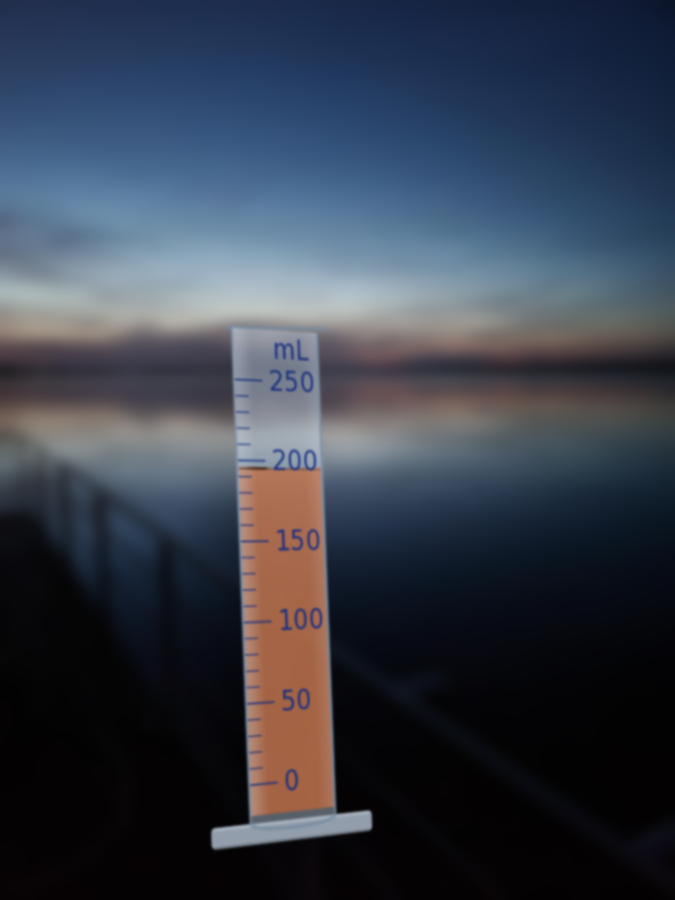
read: 195 mL
